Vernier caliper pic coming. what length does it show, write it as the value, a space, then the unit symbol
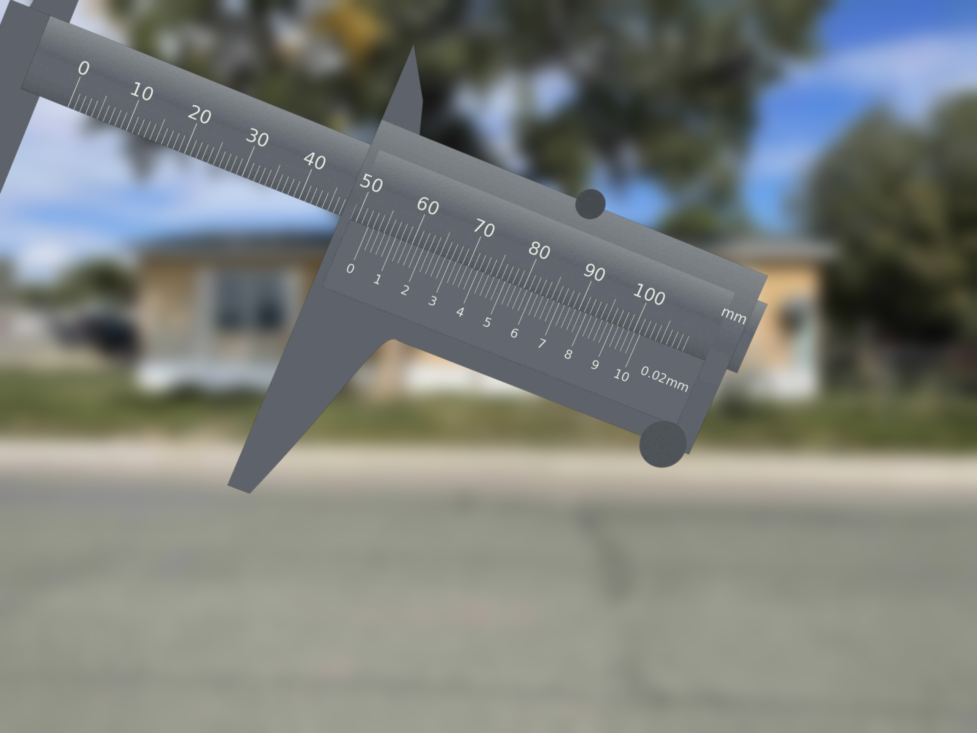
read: 52.2 mm
